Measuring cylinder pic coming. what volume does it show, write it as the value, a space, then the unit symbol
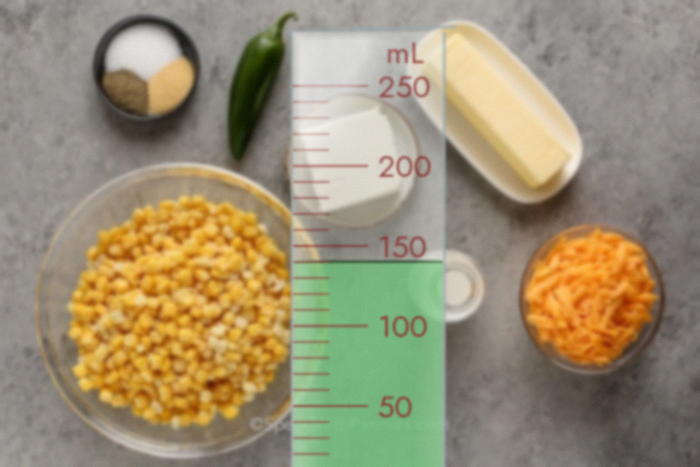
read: 140 mL
